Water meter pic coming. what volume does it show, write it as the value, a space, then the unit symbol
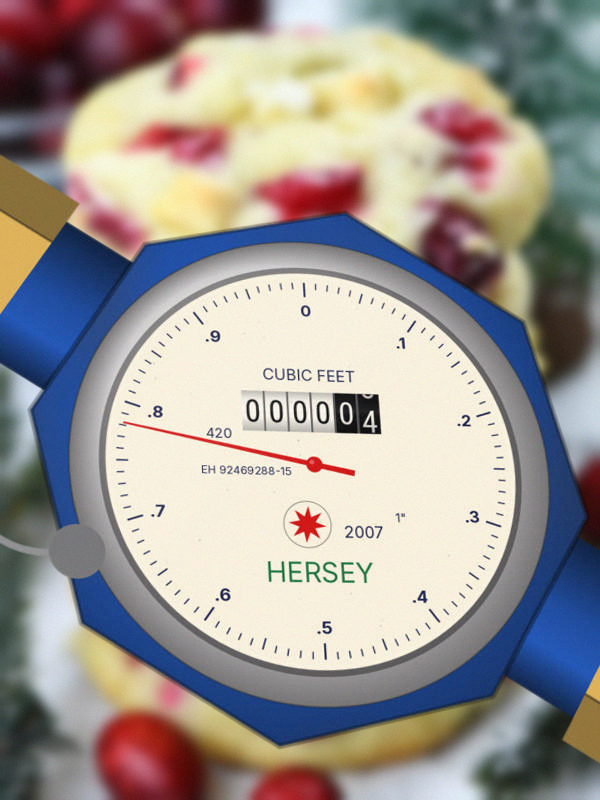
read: 3.78 ft³
